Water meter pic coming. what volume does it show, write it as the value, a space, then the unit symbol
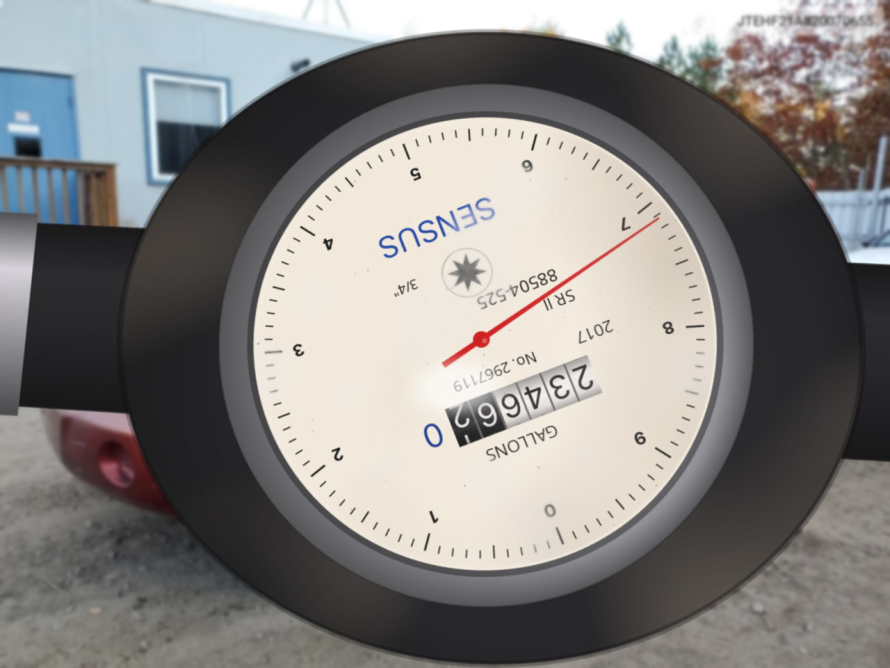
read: 2346617.1 gal
